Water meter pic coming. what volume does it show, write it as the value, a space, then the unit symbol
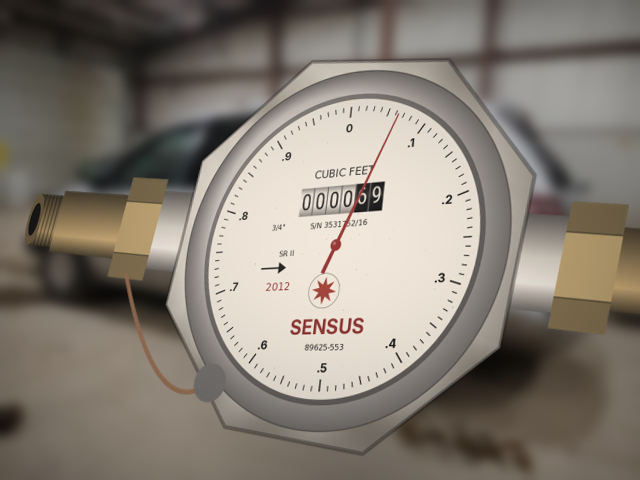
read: 69.06 ft³
